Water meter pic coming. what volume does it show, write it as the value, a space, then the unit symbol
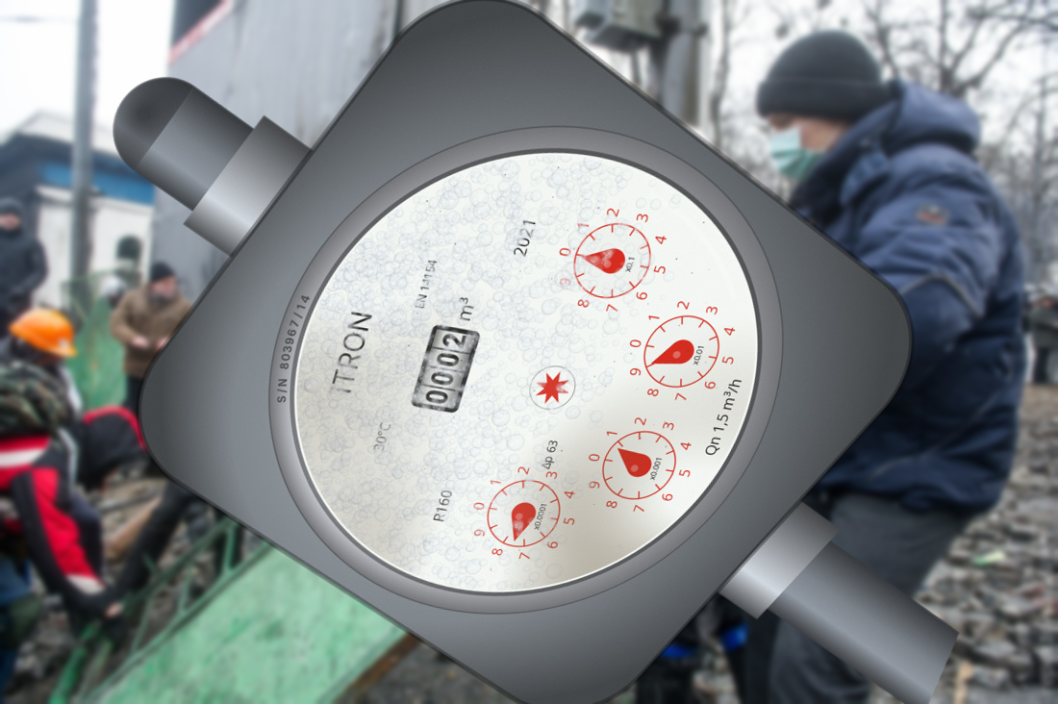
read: 1.9907 m³
